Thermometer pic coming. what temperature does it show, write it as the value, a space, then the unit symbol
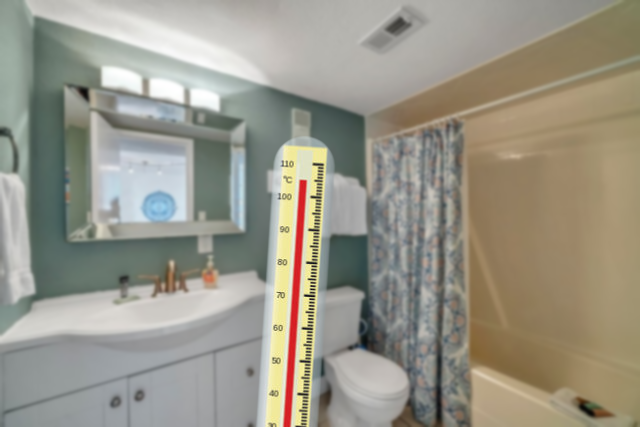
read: 105 °C
